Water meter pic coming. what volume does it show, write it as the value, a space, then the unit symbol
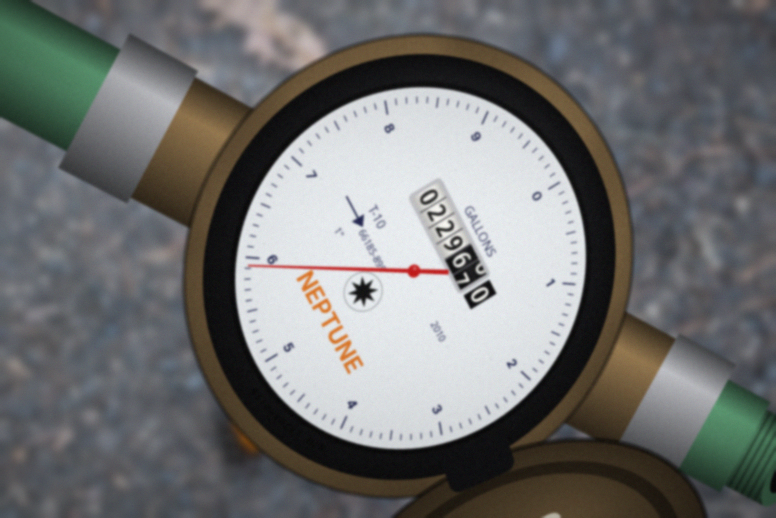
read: 229665.9 gal
